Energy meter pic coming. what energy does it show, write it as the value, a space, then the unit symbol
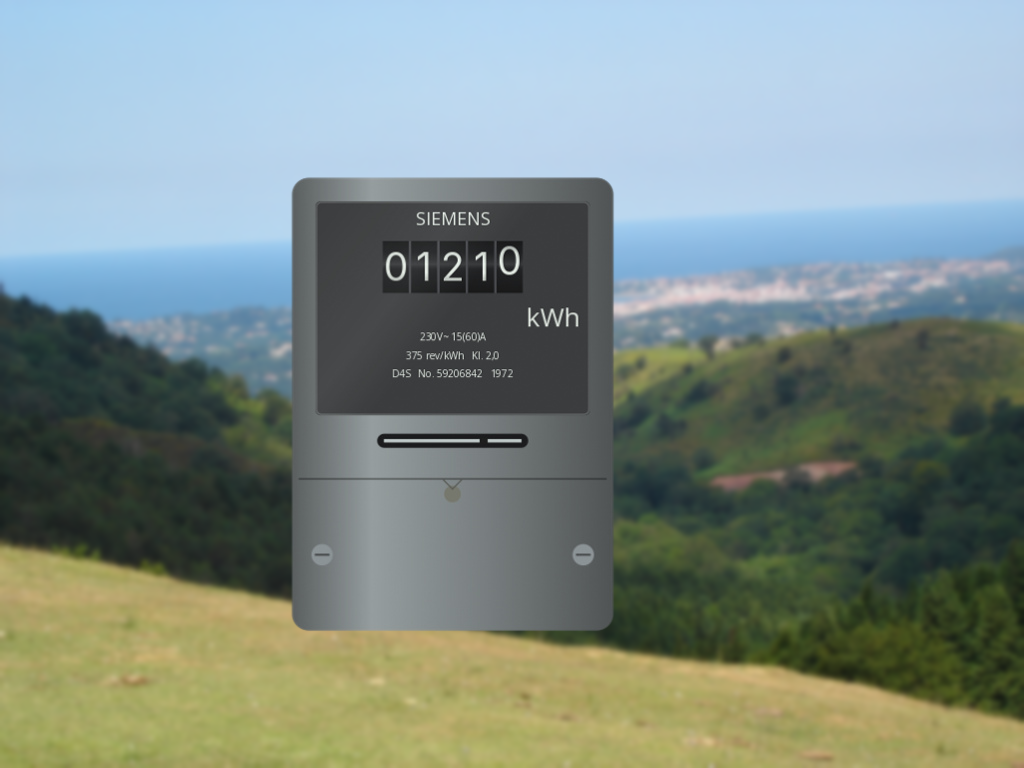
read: 1210 kWh
